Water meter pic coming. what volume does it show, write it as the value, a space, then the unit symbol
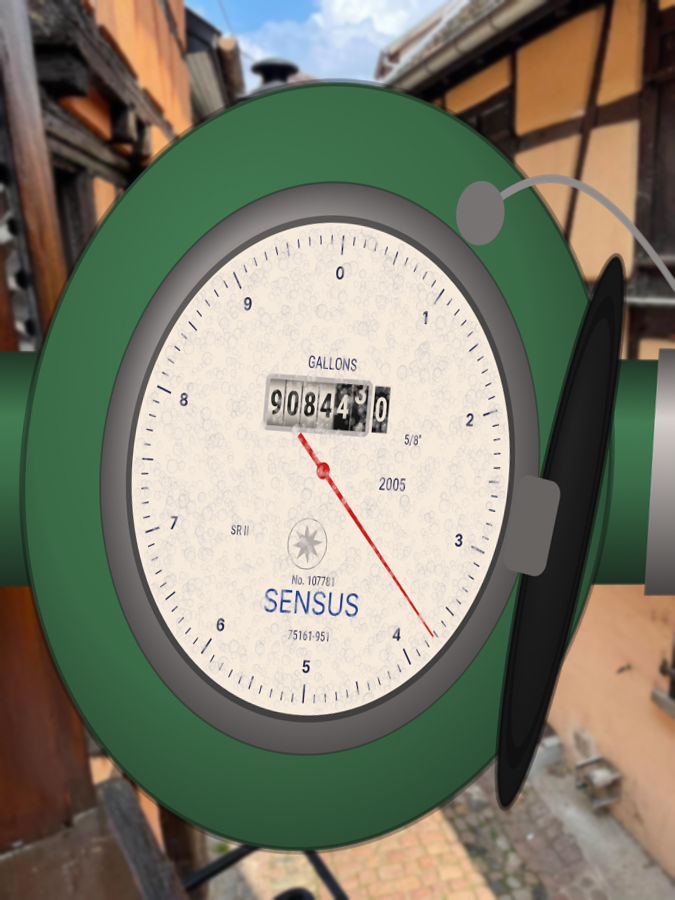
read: 9084433.7 gal
